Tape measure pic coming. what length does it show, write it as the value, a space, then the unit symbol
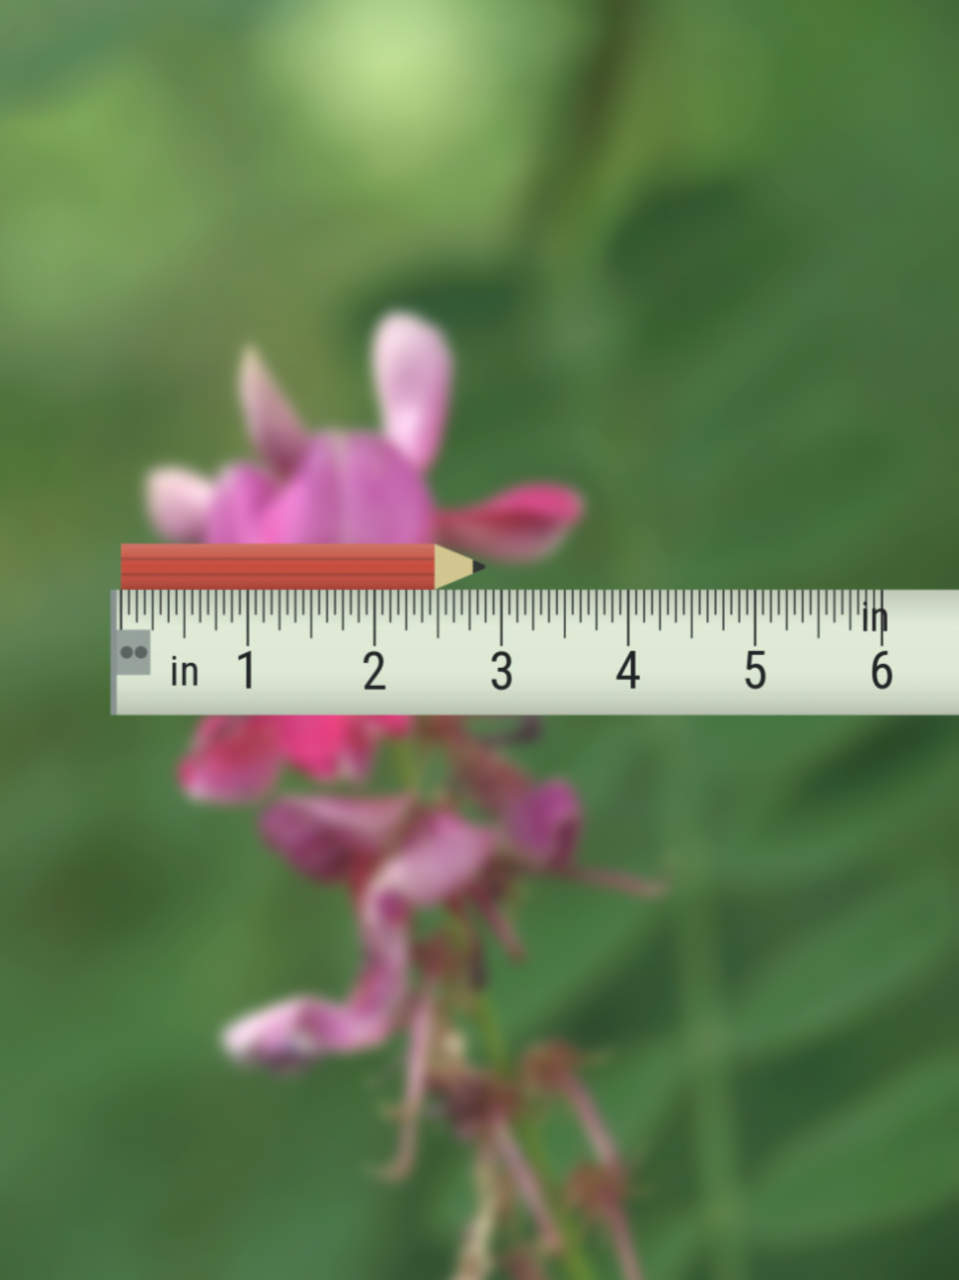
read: 2.875 in
